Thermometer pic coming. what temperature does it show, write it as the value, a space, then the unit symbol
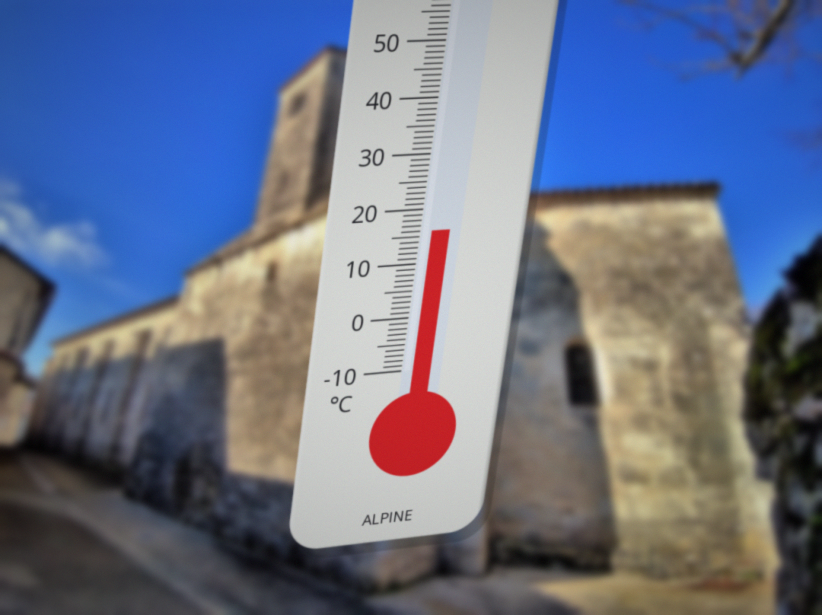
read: 16 °C
